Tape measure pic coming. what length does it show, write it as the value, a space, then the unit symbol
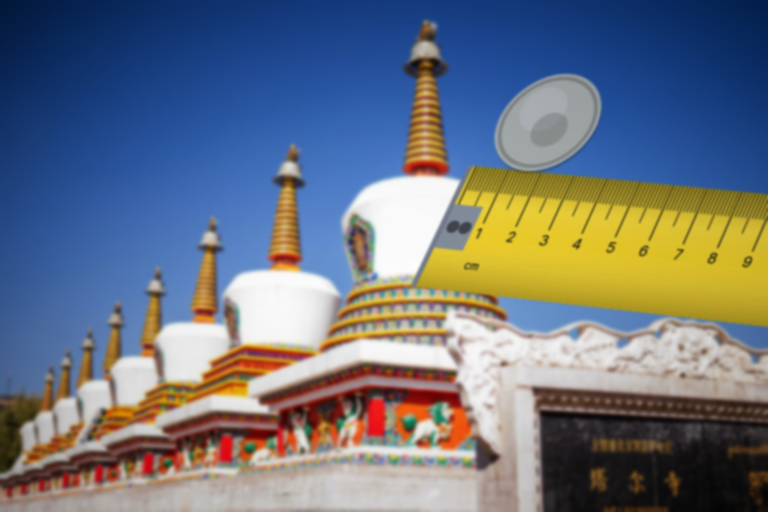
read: 3 cm
